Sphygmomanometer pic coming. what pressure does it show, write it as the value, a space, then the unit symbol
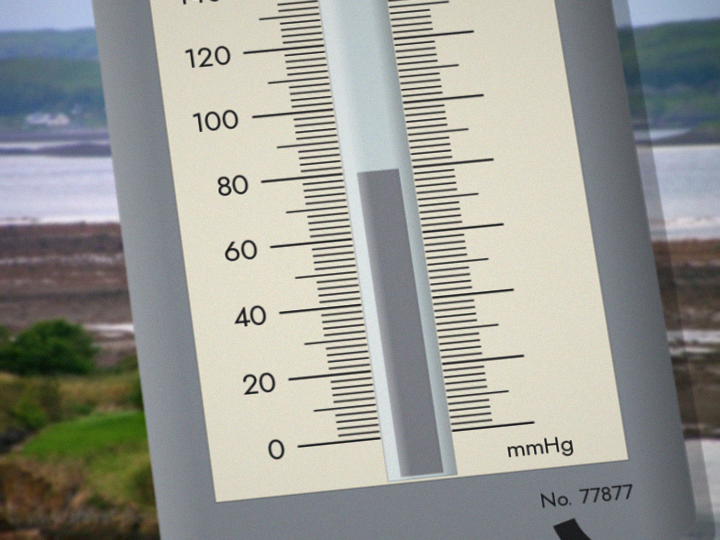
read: 80 mmHg
